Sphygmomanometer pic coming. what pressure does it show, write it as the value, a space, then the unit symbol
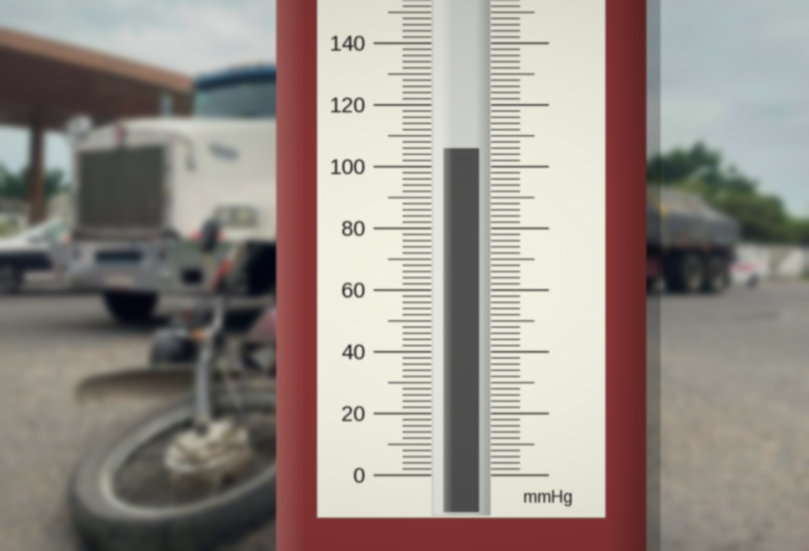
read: 106 mmHg
